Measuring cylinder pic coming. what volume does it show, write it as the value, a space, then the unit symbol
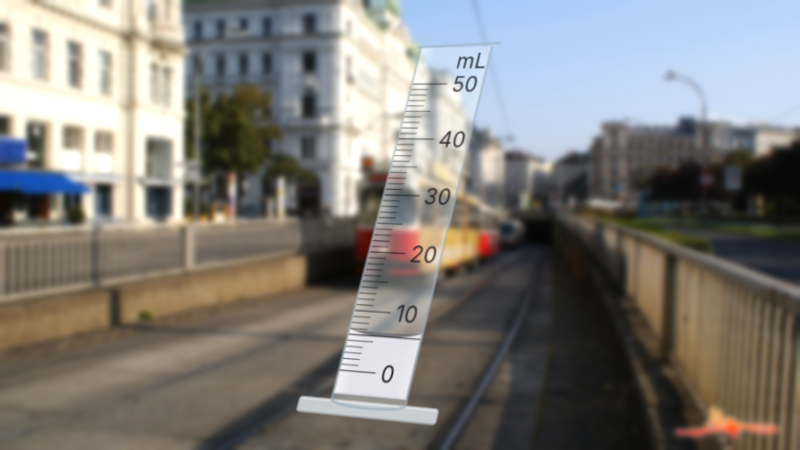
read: 6 mL
